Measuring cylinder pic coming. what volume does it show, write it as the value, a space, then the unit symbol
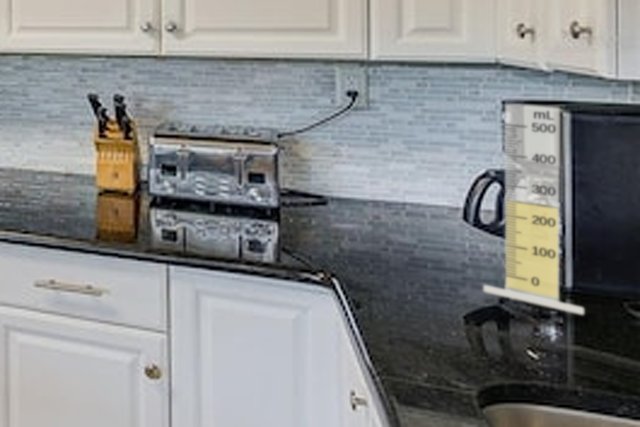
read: 250 mL
